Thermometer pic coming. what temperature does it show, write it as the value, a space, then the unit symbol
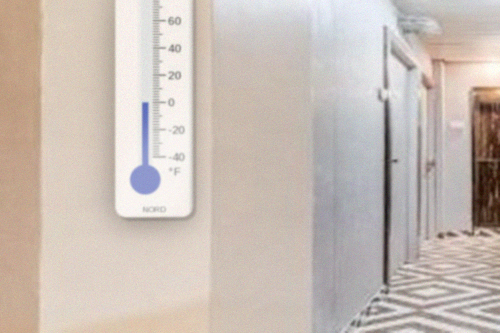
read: 0 °F
